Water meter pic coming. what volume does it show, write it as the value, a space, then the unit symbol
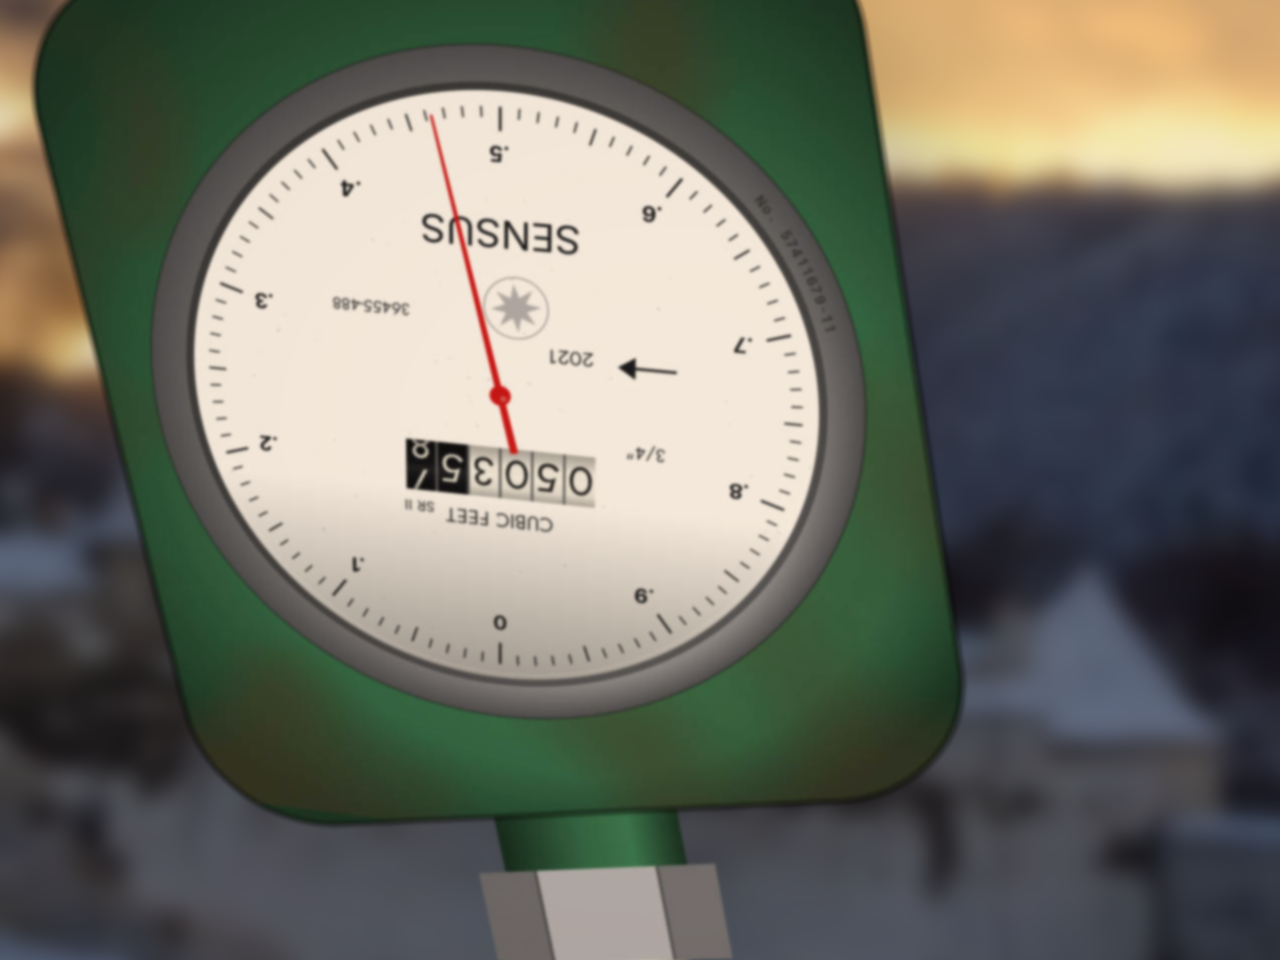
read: 50357.46 ft³
